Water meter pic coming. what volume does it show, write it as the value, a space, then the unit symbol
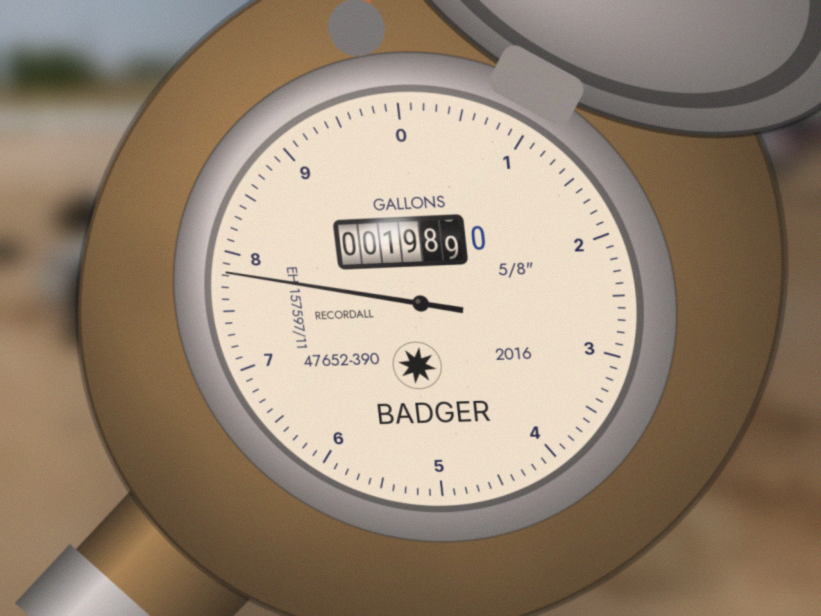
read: 19887.8 gal
